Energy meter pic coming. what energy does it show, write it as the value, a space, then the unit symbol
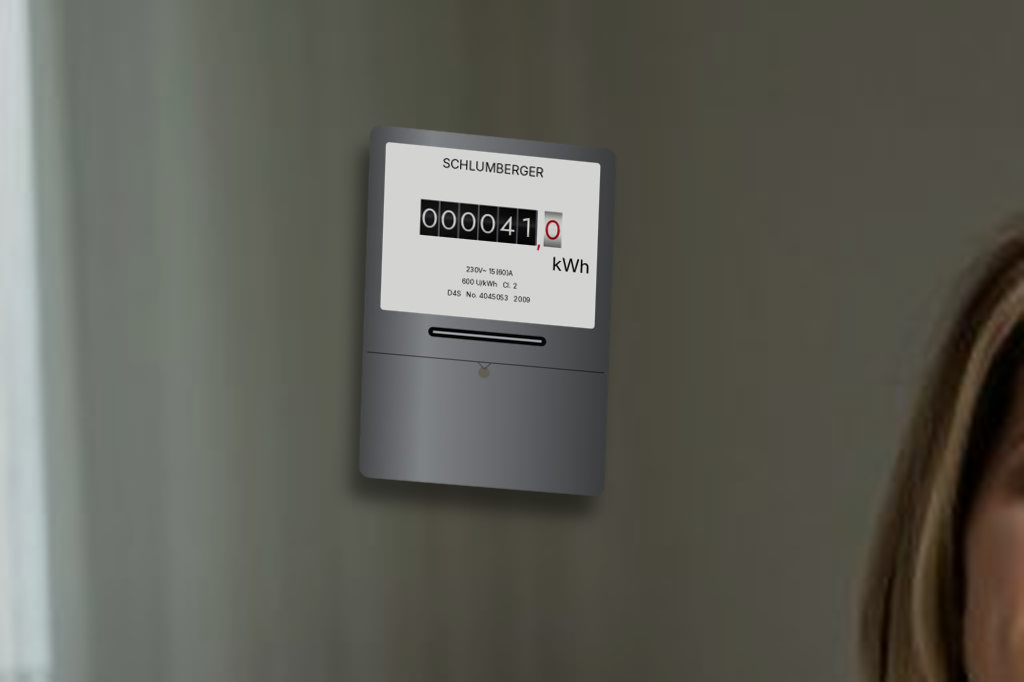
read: 41.0 kWh
